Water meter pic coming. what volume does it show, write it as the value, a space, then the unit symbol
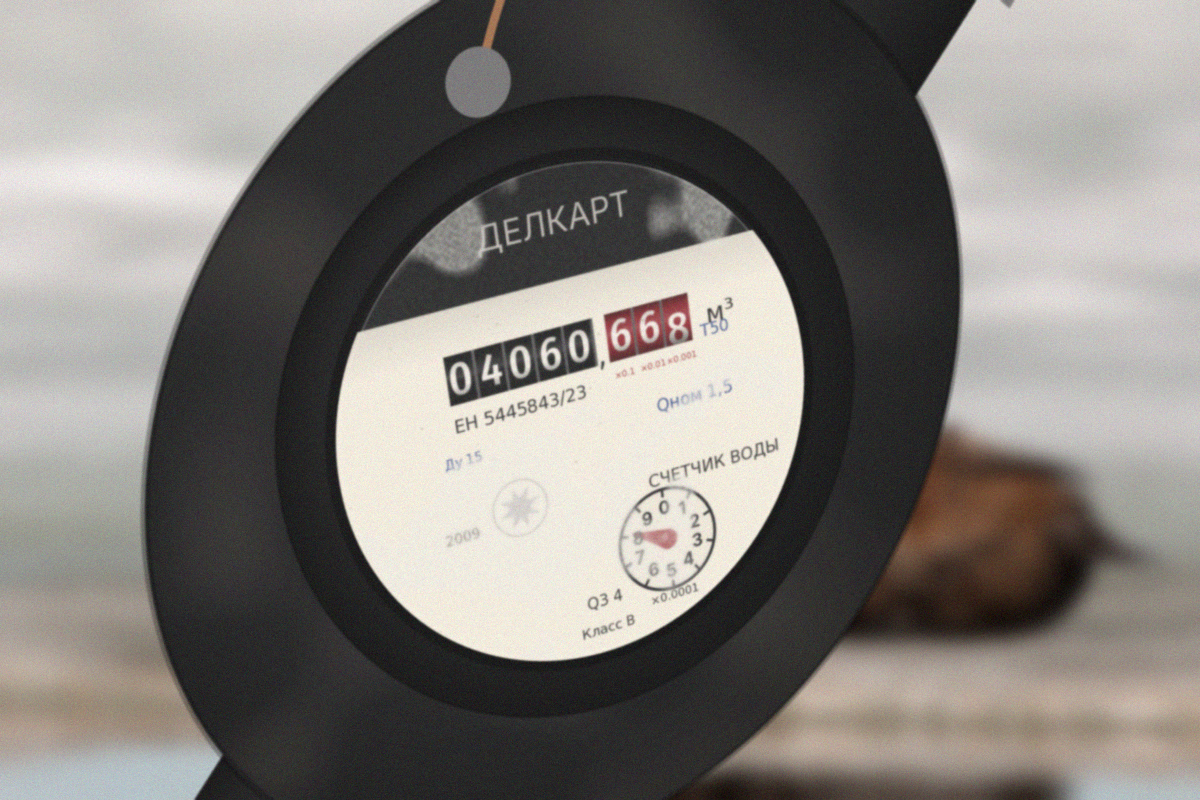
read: 4060.6678 m³
